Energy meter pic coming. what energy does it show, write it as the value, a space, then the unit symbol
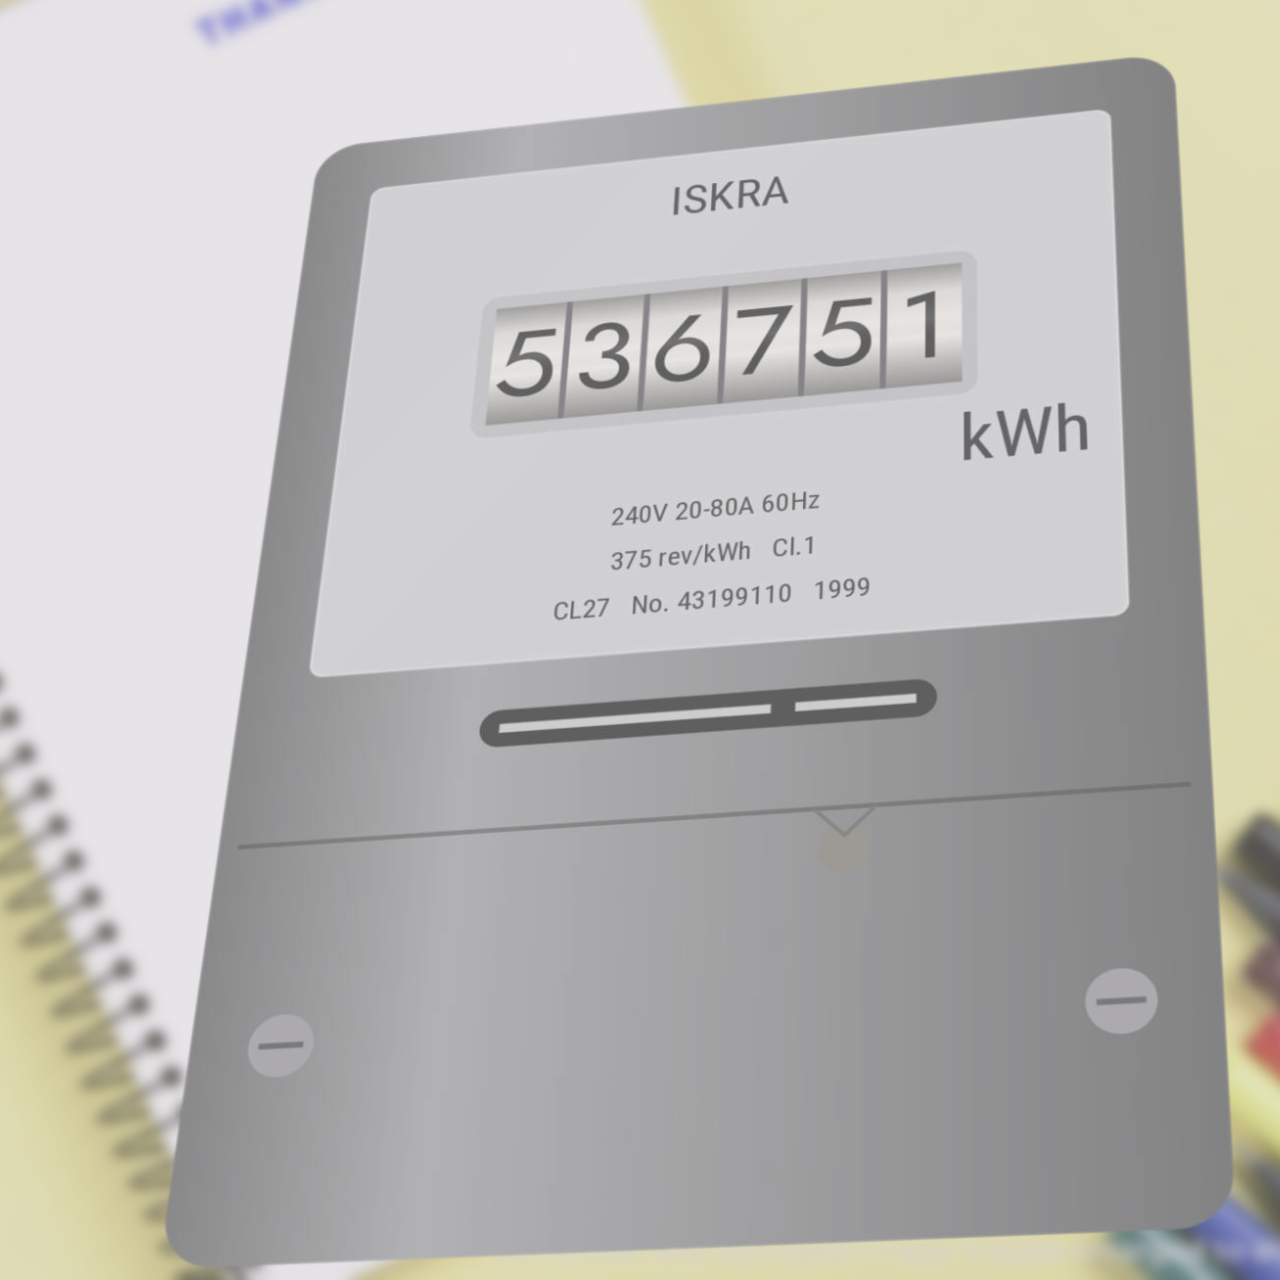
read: 536751 kWh
